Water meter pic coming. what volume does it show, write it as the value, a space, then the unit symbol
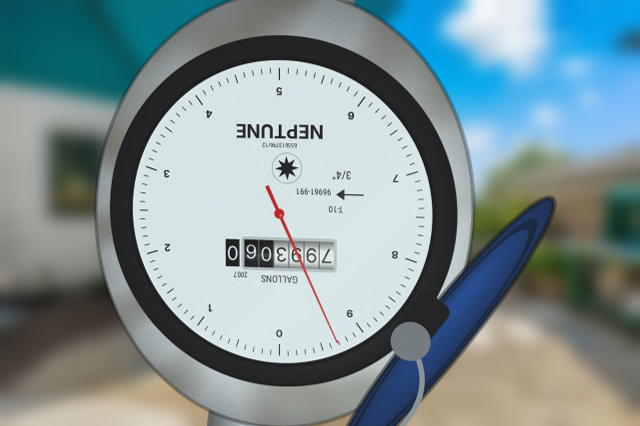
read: 7993059.3 gal
